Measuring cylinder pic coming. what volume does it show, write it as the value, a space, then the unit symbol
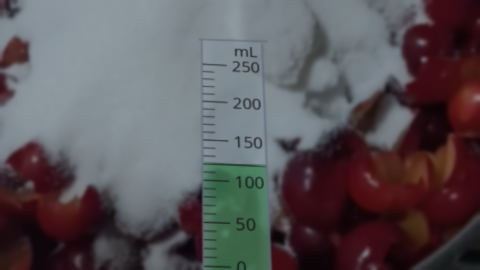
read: 120 mL
